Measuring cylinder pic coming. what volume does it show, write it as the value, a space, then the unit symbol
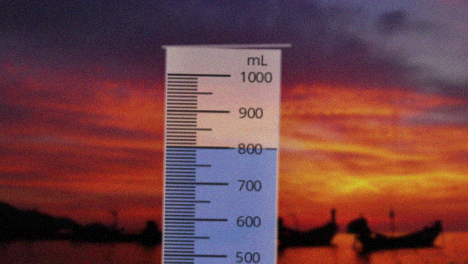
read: 800 mL
